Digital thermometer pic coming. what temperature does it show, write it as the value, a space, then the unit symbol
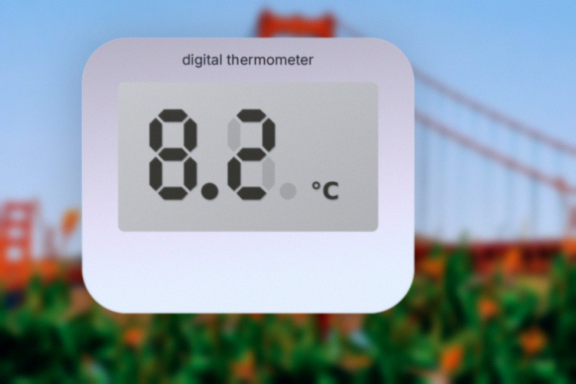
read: 8.2 °C
